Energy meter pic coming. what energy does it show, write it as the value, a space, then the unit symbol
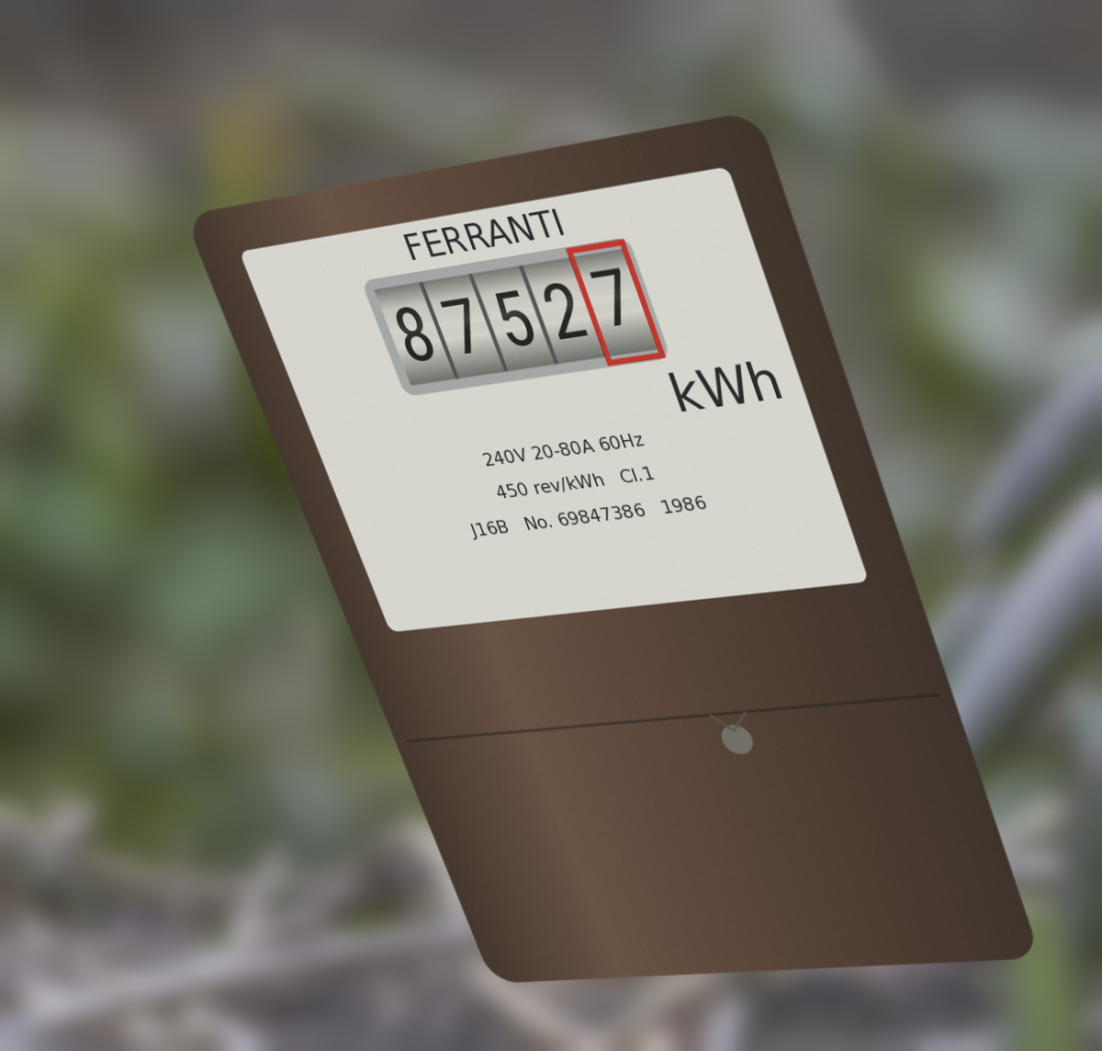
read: 8752.7 kWh
